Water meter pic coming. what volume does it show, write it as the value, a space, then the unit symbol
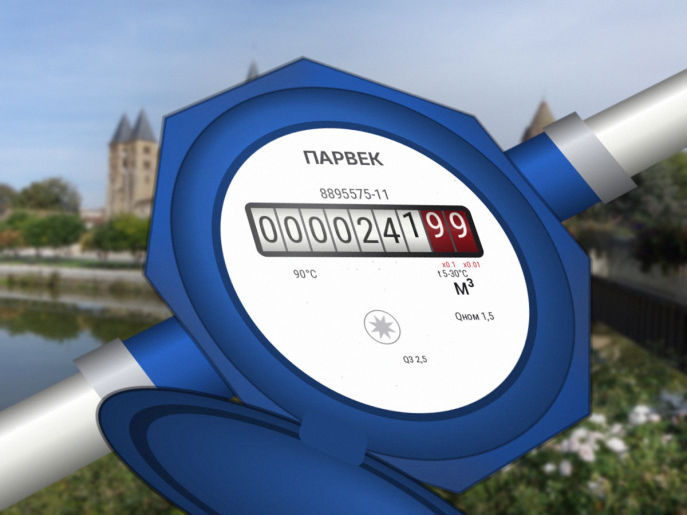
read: 241.99 m³
